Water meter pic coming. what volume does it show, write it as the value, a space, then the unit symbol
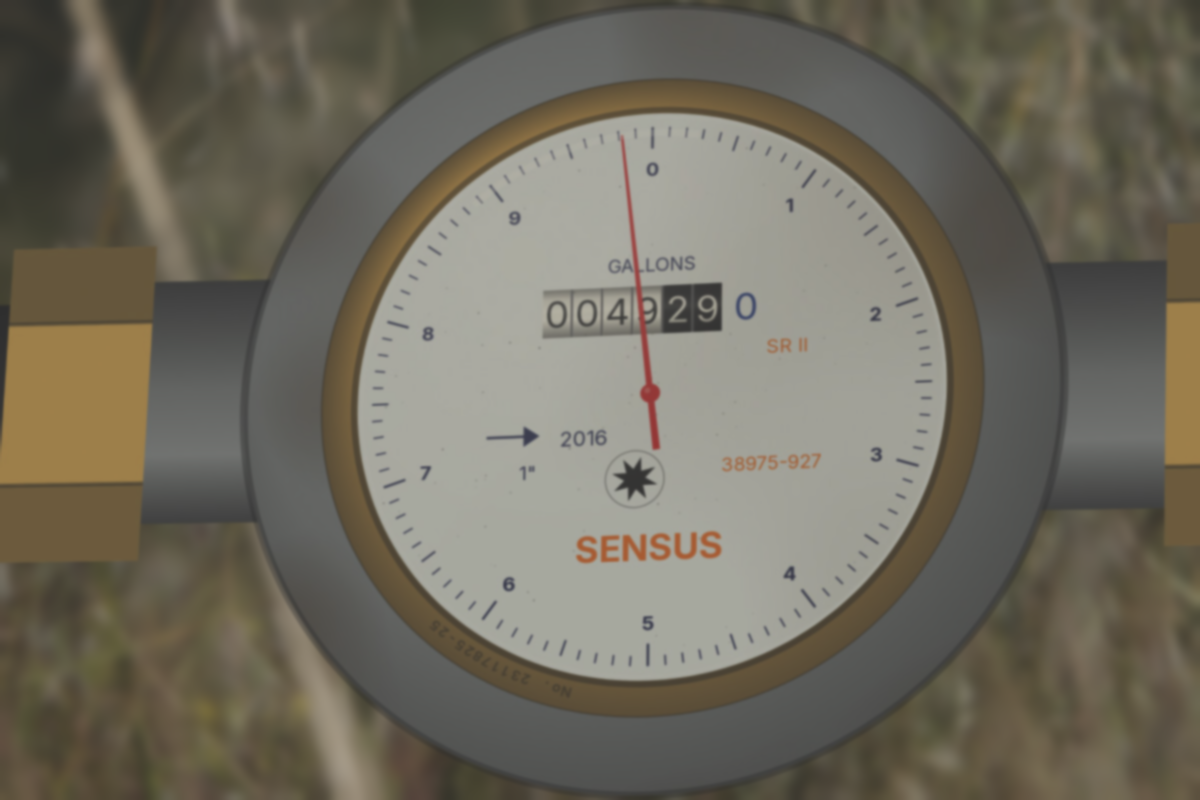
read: 49289.8 gal
